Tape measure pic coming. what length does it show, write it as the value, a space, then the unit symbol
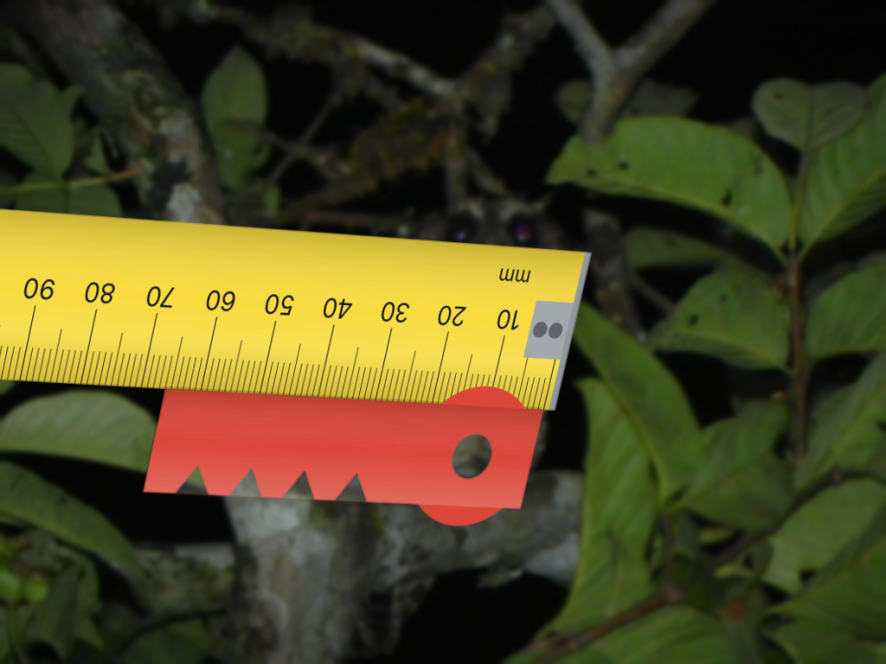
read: 66 mm
